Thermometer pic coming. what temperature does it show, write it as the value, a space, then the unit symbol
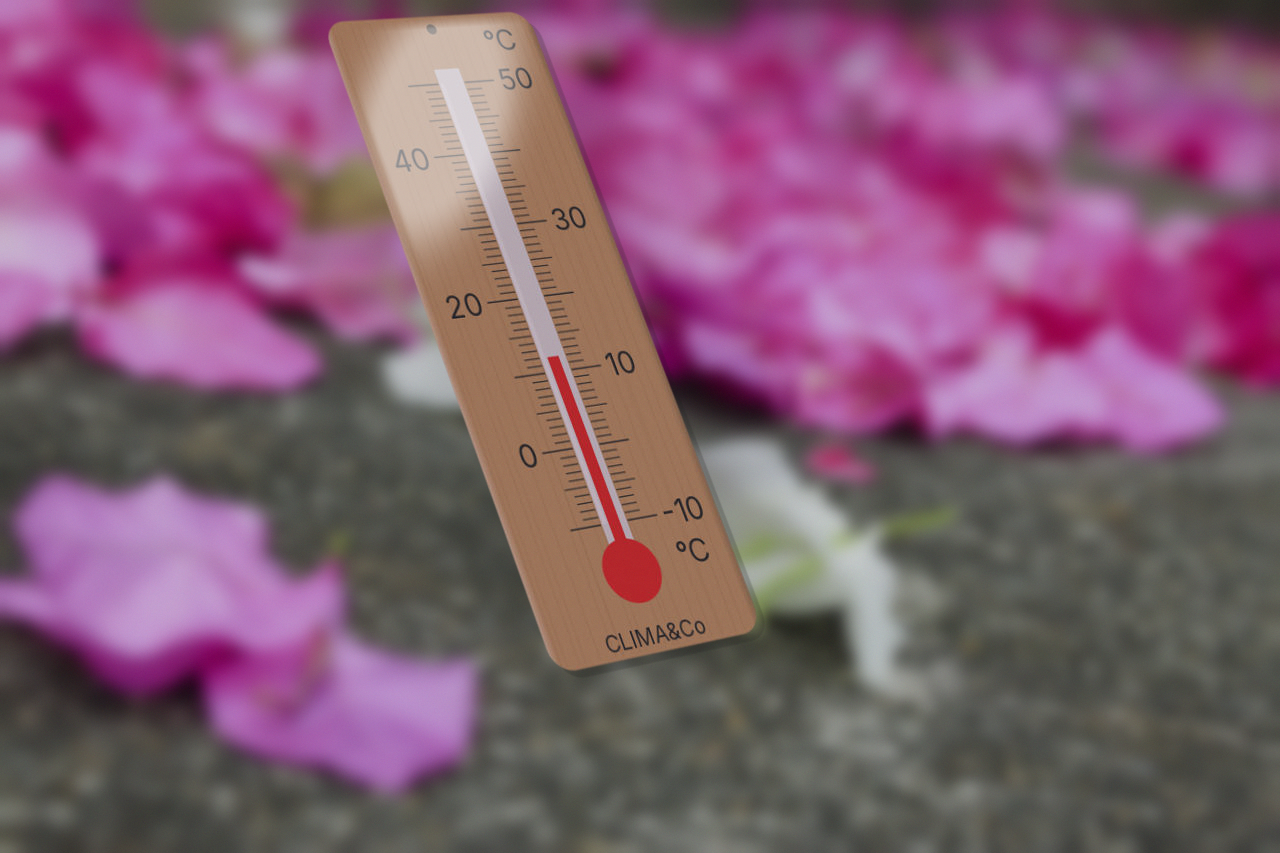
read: 12 °C
